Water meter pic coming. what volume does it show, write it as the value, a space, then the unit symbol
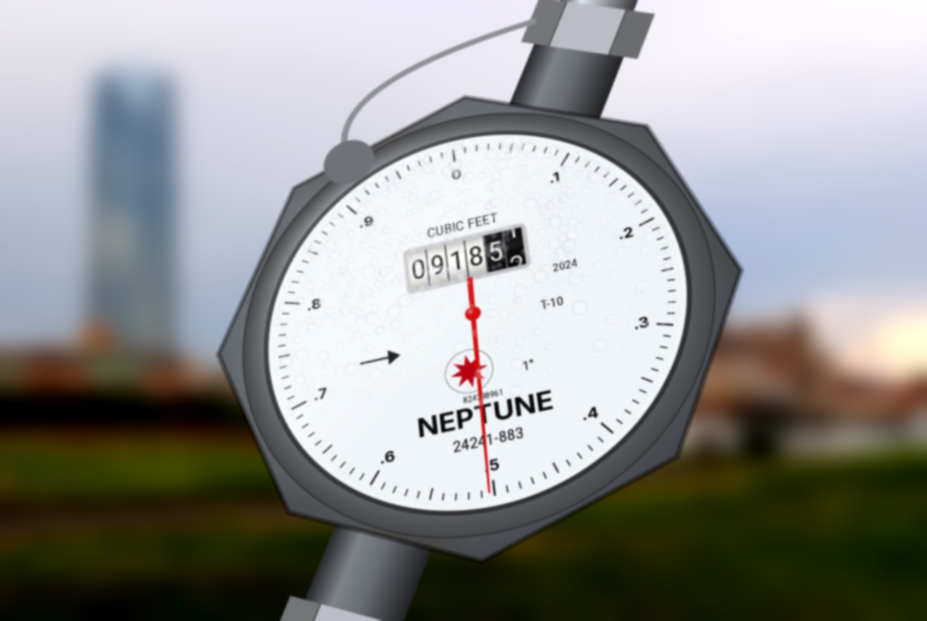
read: 91851.50 ft³
